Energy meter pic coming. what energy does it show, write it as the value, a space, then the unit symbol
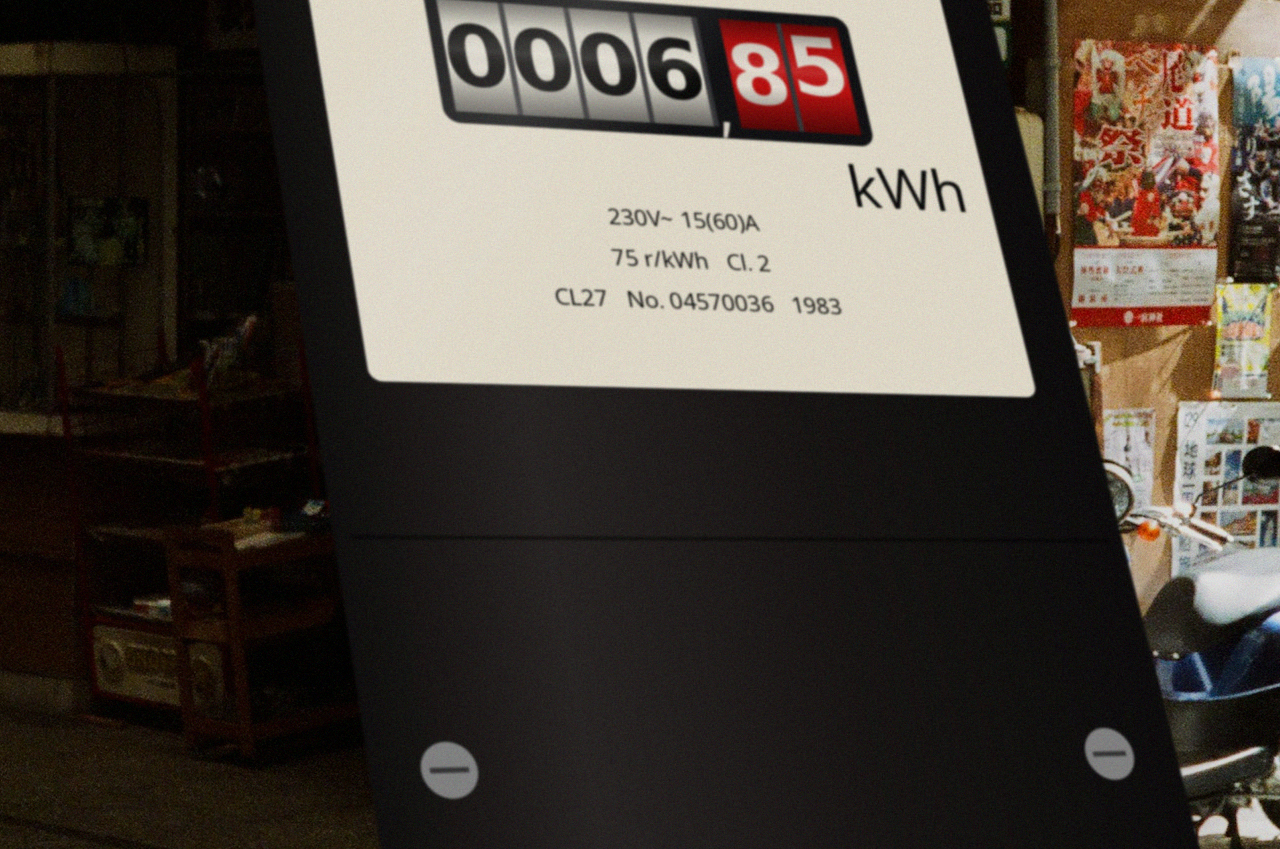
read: 6.85 kWh
